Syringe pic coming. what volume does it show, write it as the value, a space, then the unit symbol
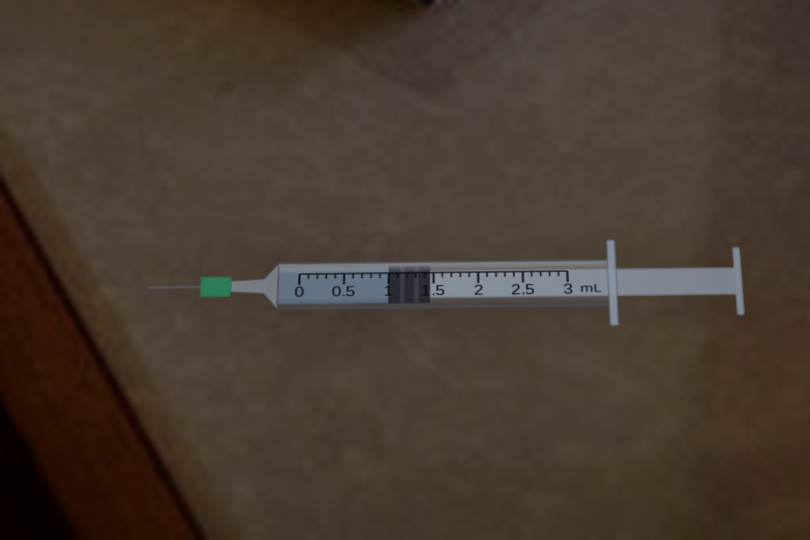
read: 1 mL
